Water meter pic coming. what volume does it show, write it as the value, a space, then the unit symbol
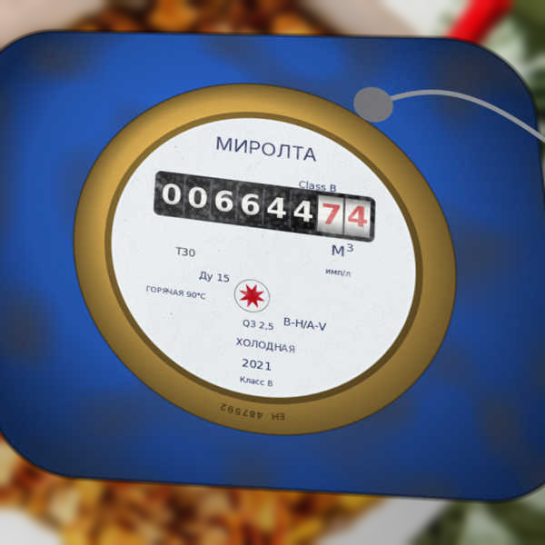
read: 6644.74 m³
